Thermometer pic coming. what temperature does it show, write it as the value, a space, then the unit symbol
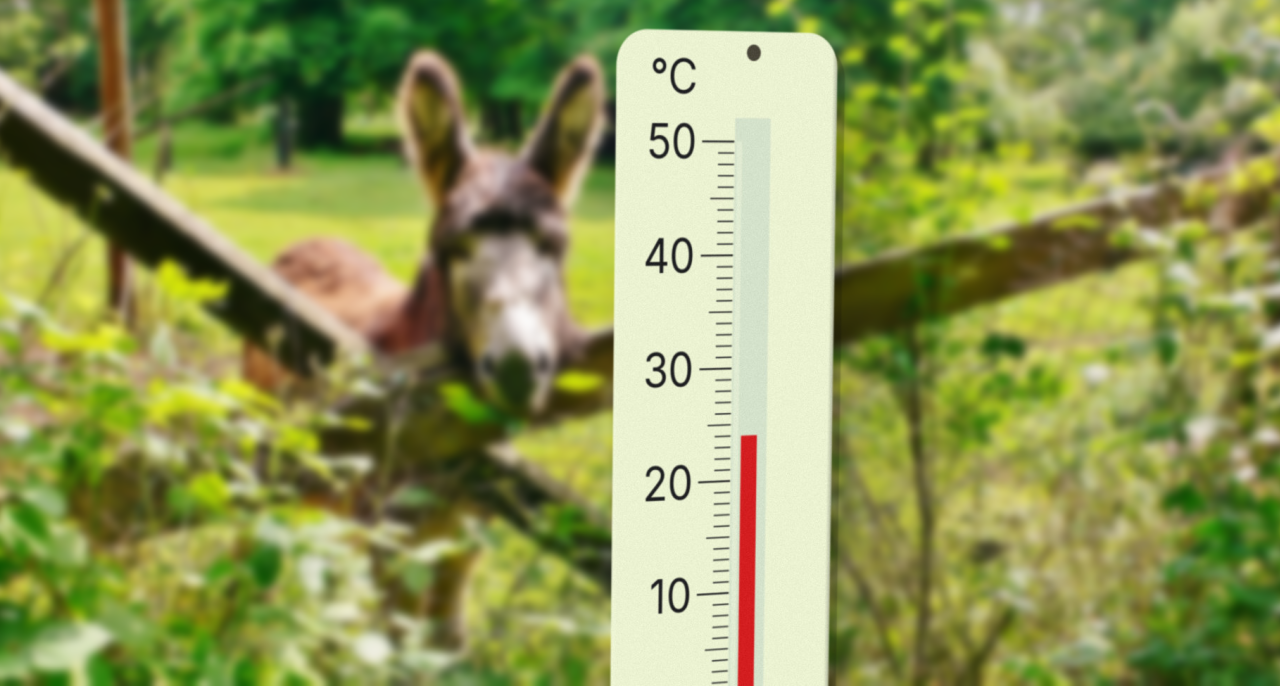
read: 24 °C
